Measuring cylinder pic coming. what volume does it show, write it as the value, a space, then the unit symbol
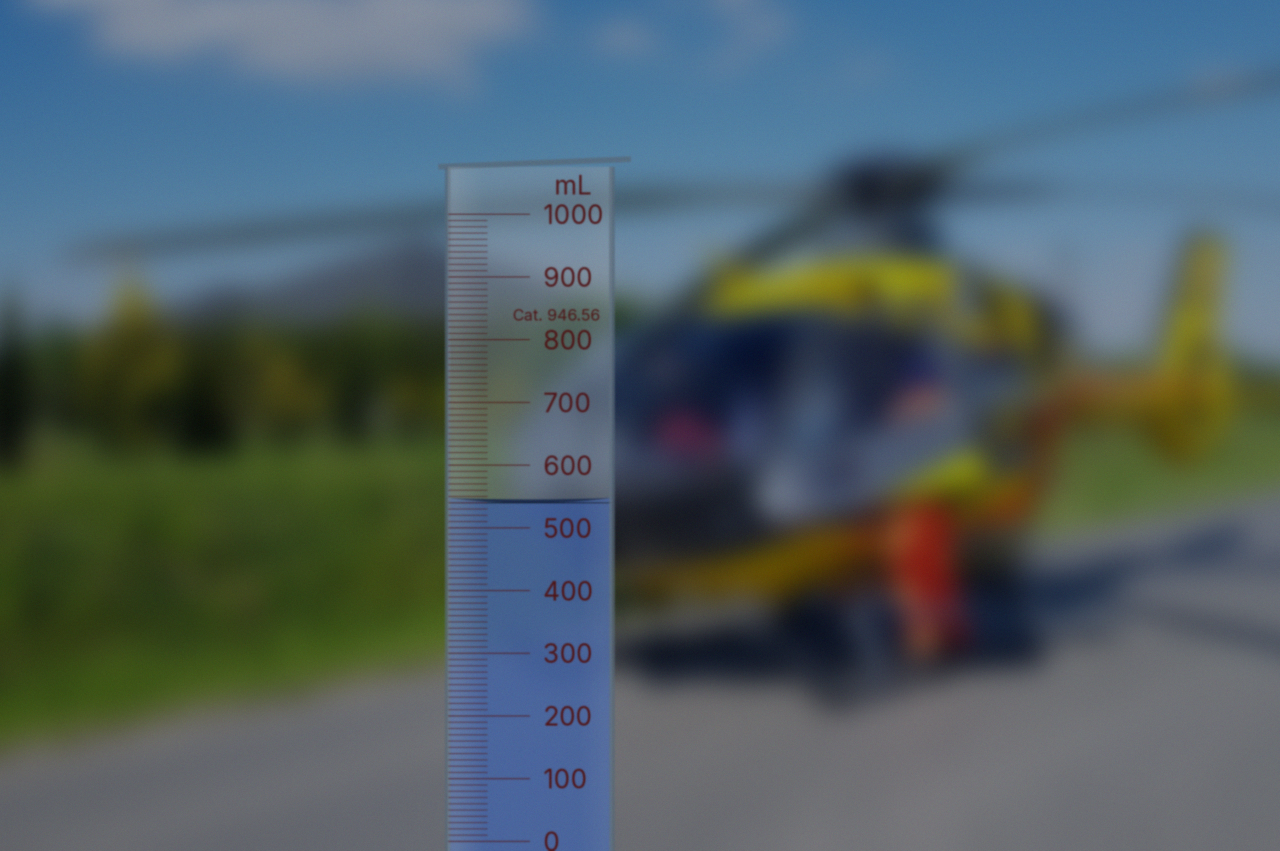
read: 540 mL
